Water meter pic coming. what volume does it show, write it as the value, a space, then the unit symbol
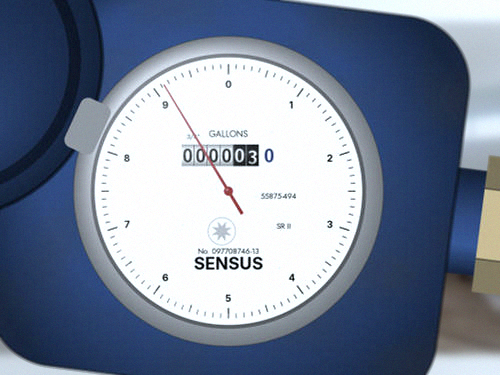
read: 29.1 gal
